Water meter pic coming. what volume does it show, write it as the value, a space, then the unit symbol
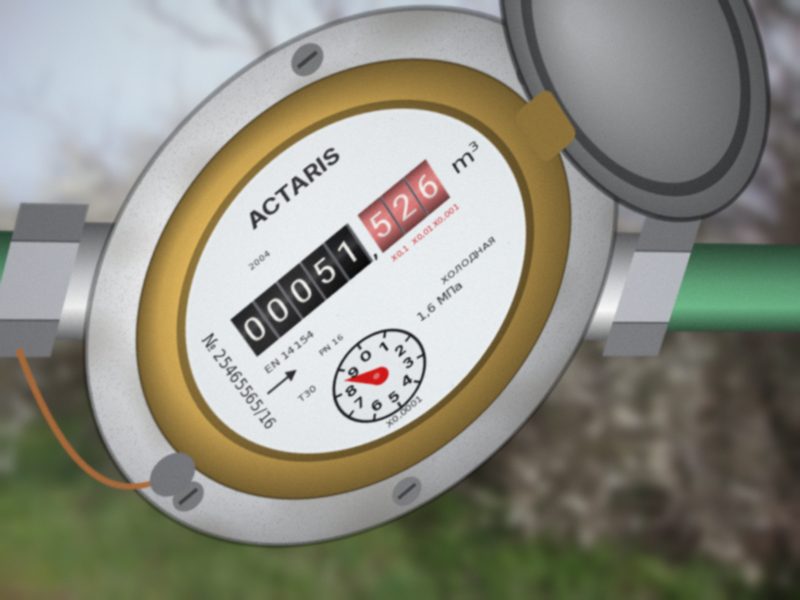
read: 51.5268 m³
